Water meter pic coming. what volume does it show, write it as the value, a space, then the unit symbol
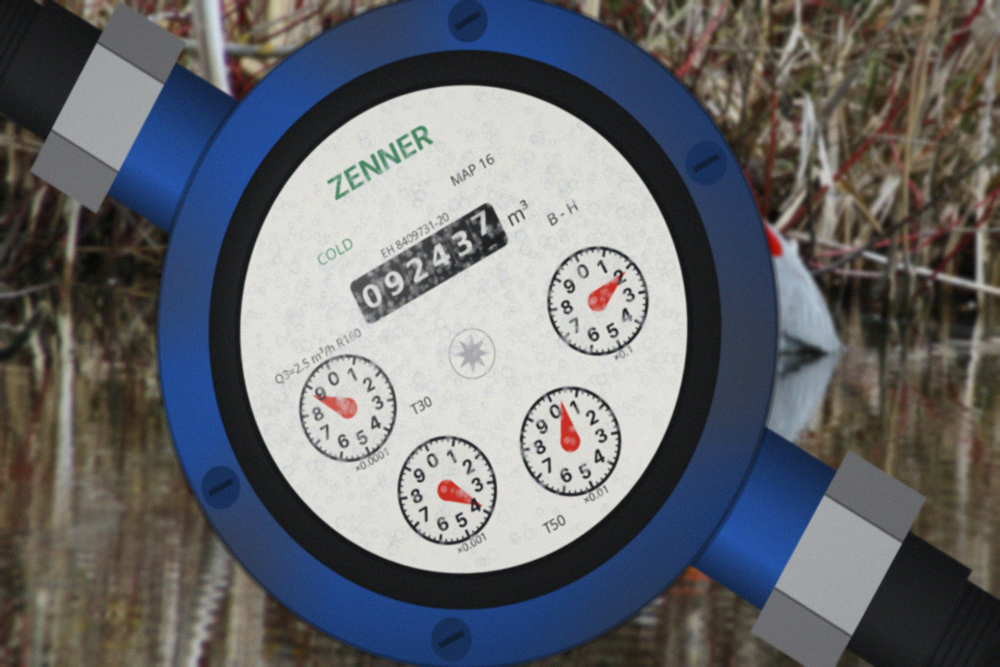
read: 92437.2038 m³
